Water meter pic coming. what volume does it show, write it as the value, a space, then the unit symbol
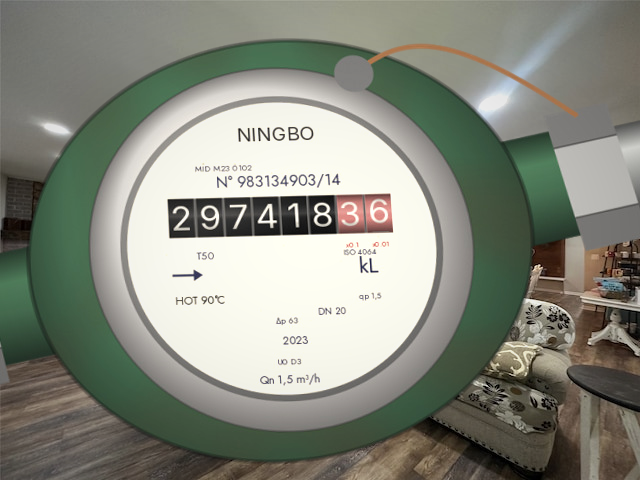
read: 297418.36 kL
